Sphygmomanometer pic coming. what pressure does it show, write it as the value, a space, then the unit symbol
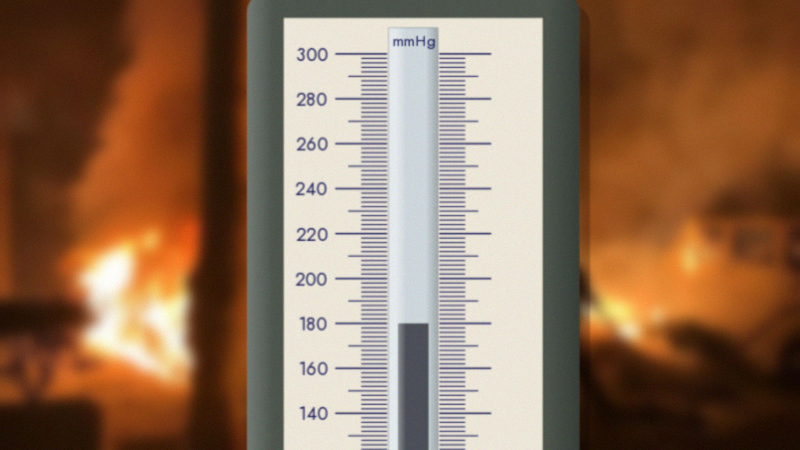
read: 180 mmHg
